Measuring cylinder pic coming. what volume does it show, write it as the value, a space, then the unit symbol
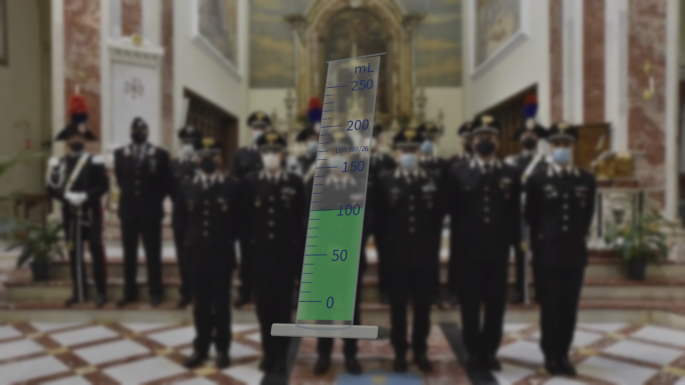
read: 100 mL
